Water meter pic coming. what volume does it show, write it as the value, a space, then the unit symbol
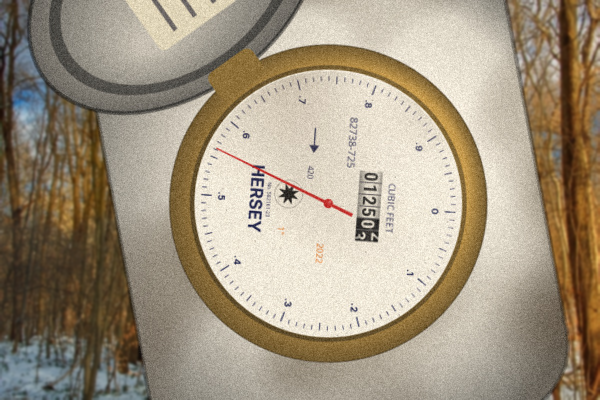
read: 12502.56 ft³
